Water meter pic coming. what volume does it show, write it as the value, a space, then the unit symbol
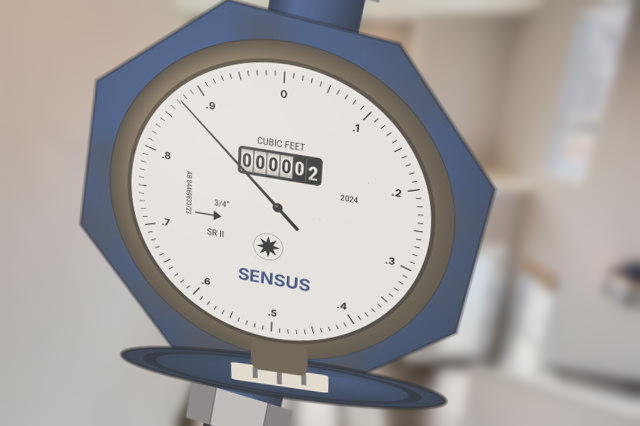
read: 1.87 ft³
